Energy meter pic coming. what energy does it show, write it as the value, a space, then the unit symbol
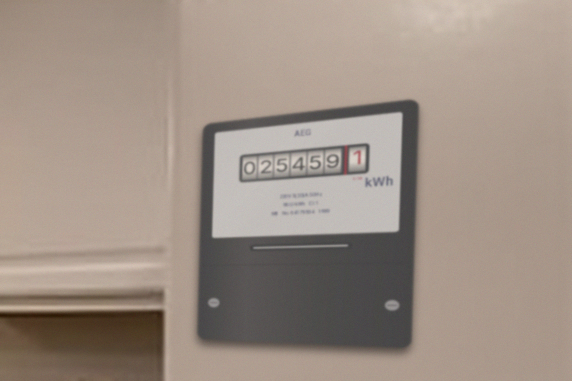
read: 25459.1 kWh
